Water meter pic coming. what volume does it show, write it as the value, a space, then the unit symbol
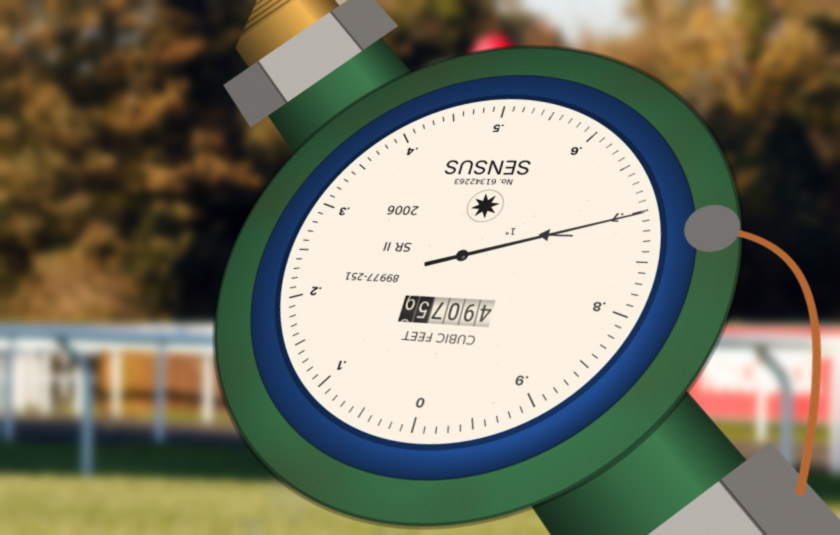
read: 490758.70 ft³
